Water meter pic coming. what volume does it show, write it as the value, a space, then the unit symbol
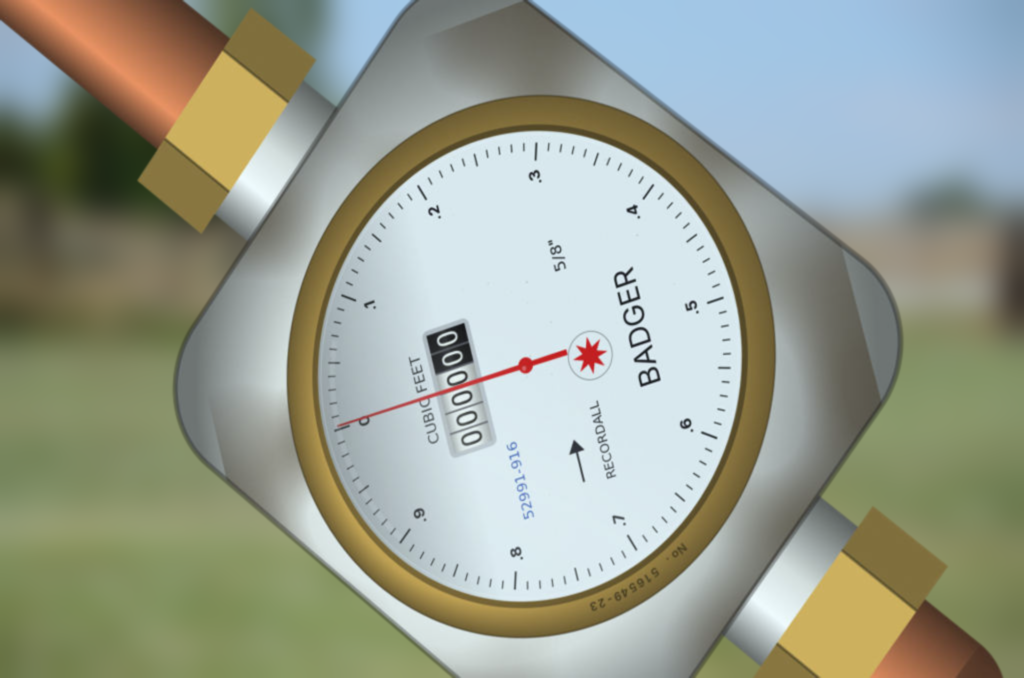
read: 0.00 ft³
